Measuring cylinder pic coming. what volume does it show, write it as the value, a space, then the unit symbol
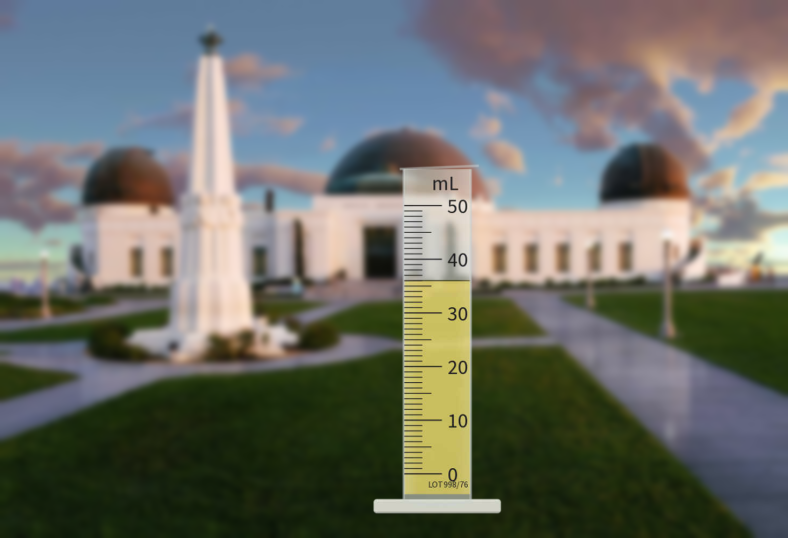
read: 36 mL
